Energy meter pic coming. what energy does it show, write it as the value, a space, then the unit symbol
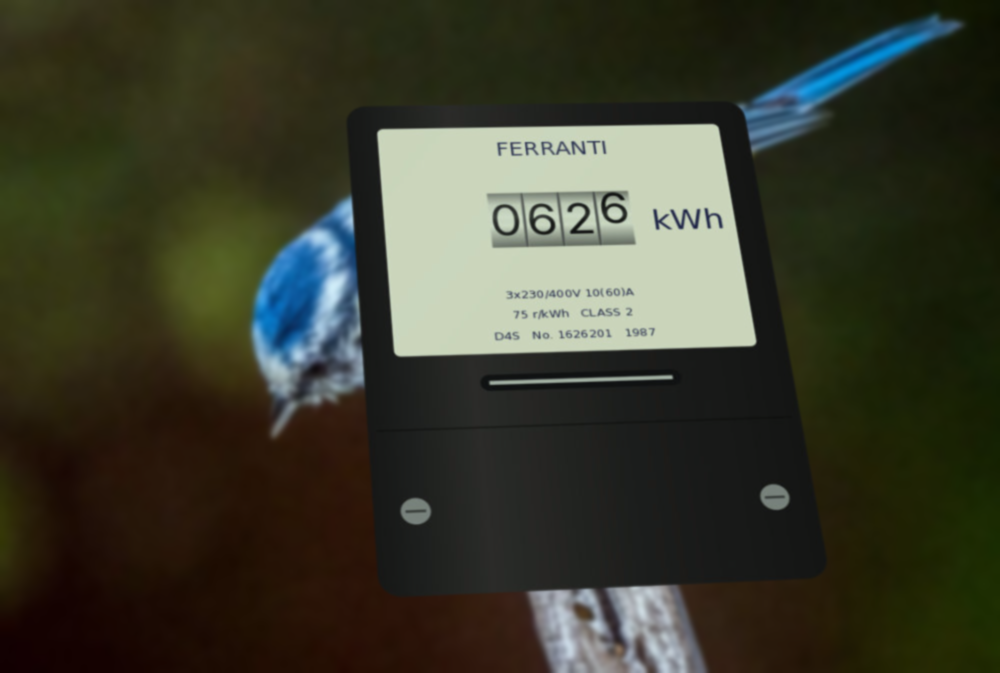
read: 626 kWh
